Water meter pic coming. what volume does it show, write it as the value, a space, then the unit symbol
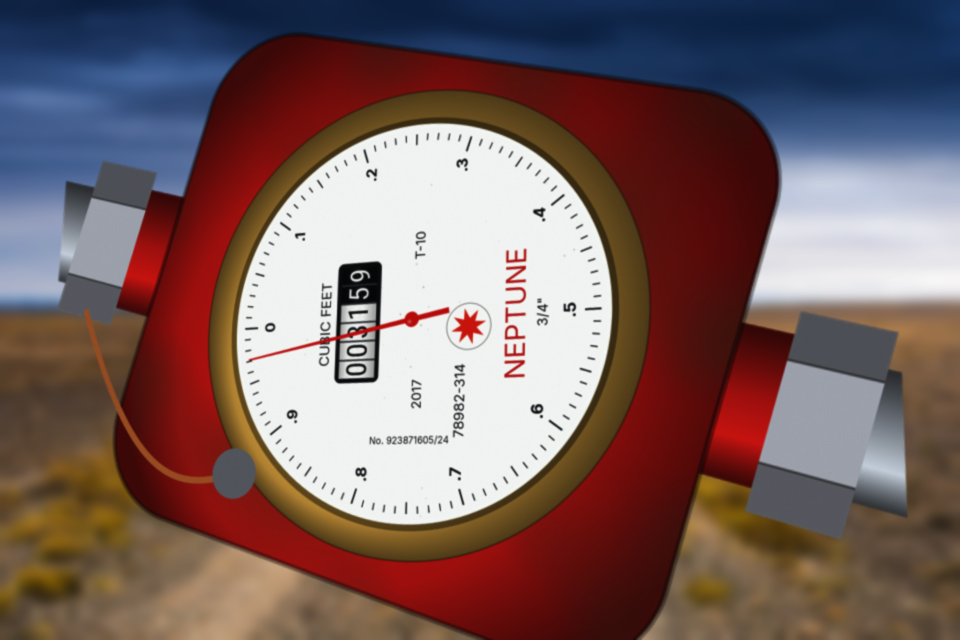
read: 3158.97 ft³
